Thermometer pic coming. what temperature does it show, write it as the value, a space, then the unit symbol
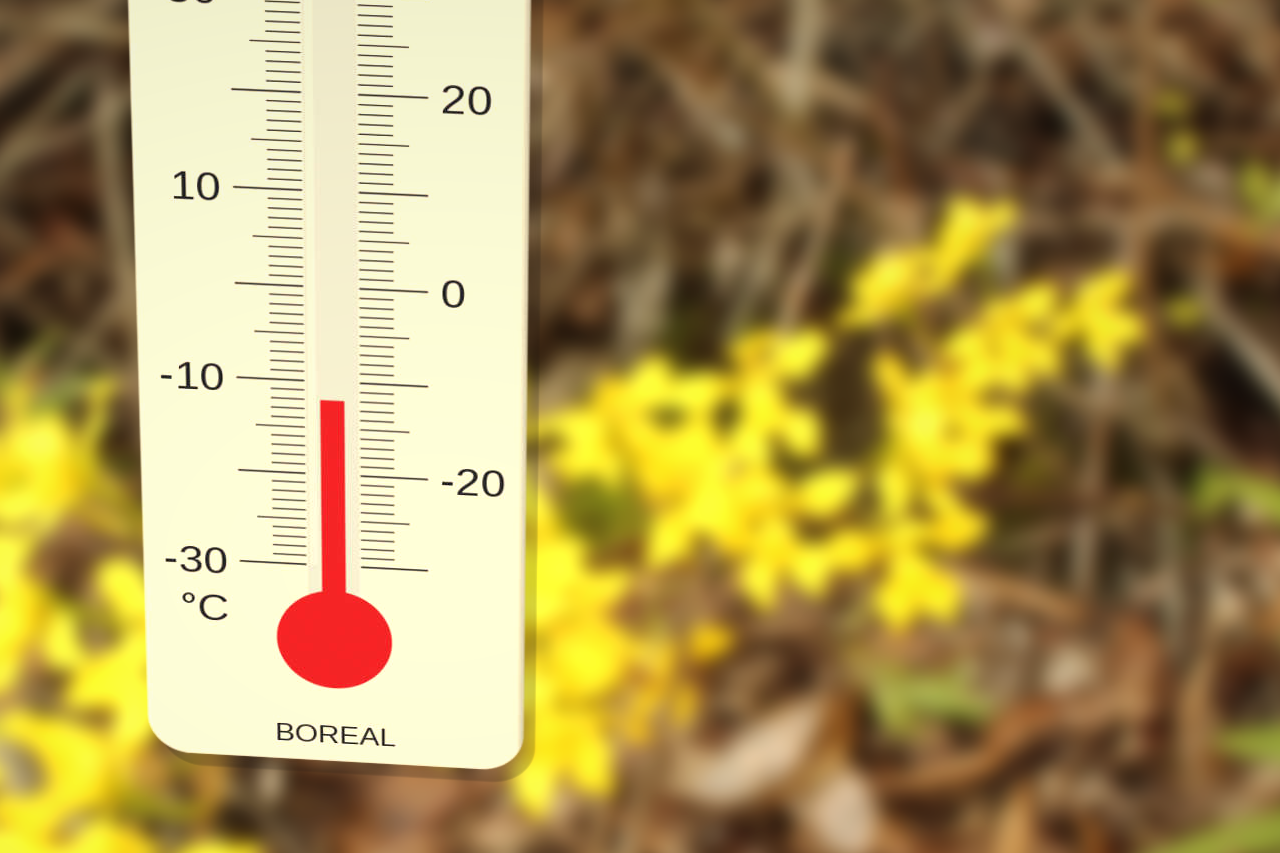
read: -12 °C
